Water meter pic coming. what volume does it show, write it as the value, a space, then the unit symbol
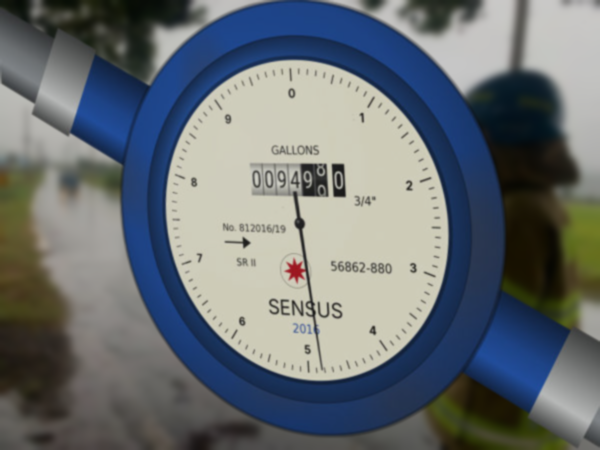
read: 94984.8 gal
